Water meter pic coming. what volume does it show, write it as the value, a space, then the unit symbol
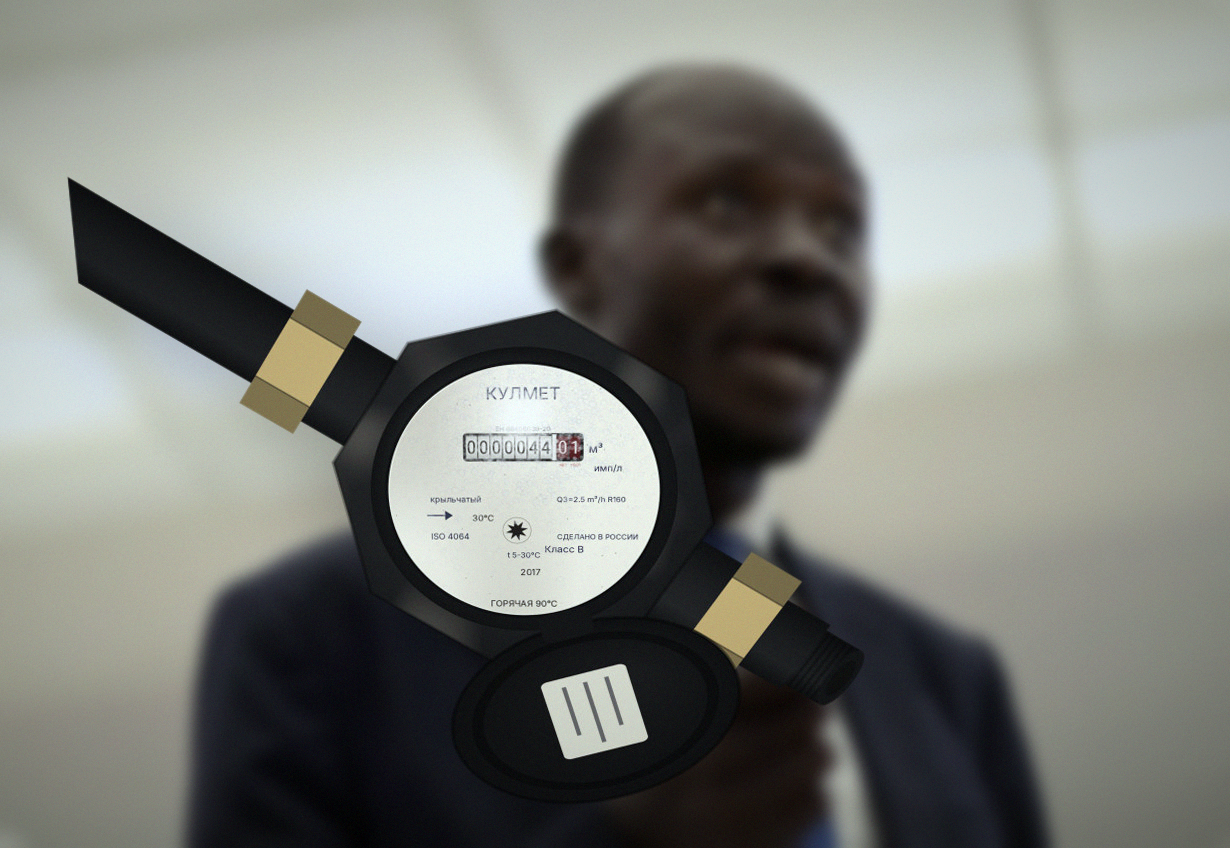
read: 44.01 m³
